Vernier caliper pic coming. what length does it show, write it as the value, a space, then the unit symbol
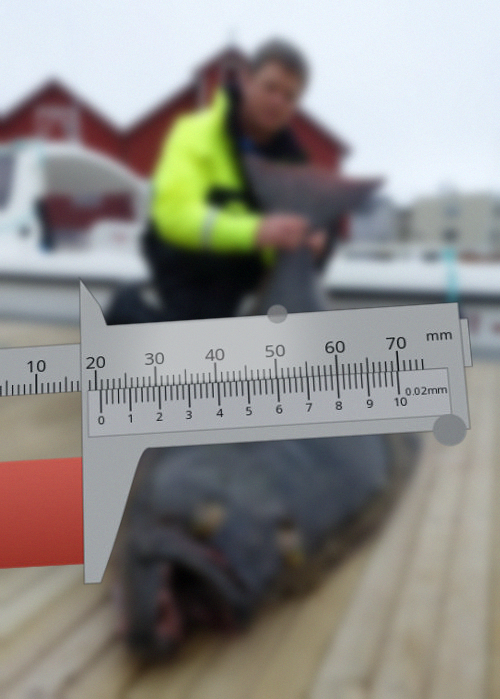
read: 20.8 mm
